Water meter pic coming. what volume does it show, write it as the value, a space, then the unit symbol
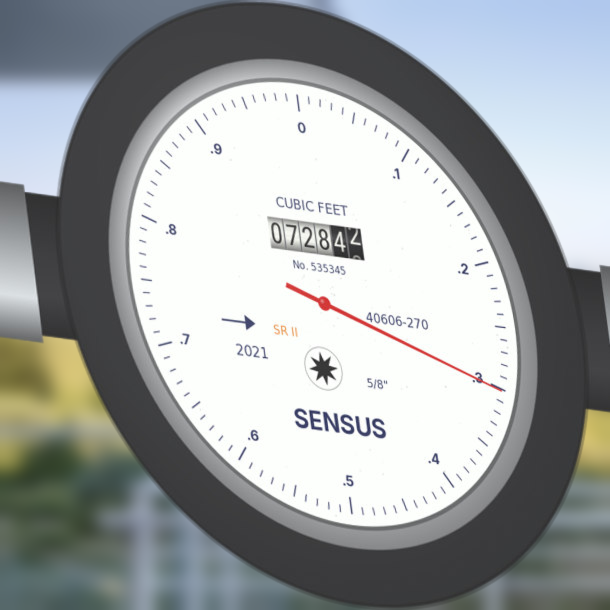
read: 72842.30 ft³
